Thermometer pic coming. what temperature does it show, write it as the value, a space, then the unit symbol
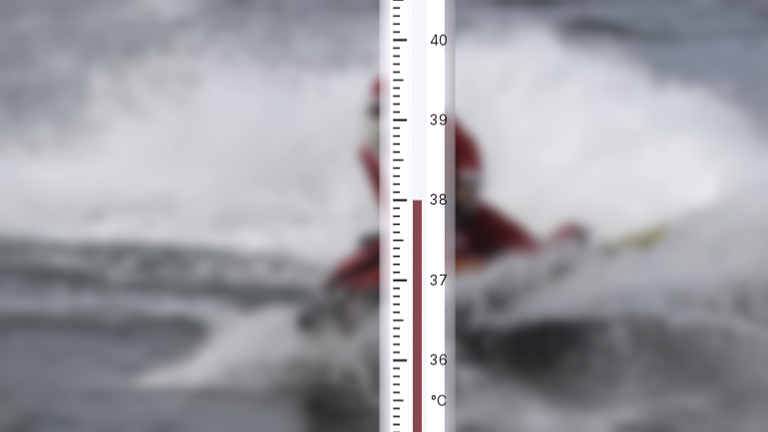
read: 38 °C
